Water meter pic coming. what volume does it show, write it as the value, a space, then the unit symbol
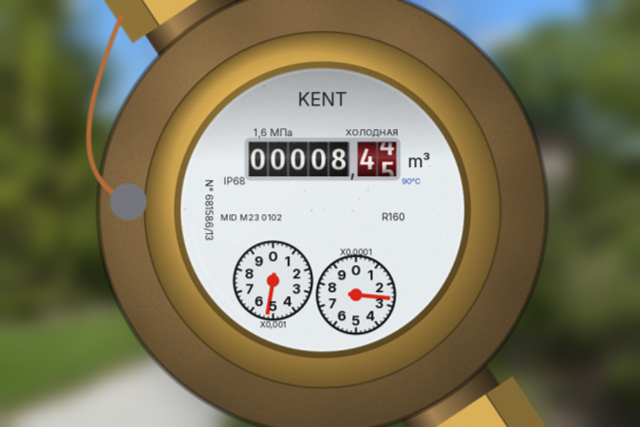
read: 8.4452 m³
